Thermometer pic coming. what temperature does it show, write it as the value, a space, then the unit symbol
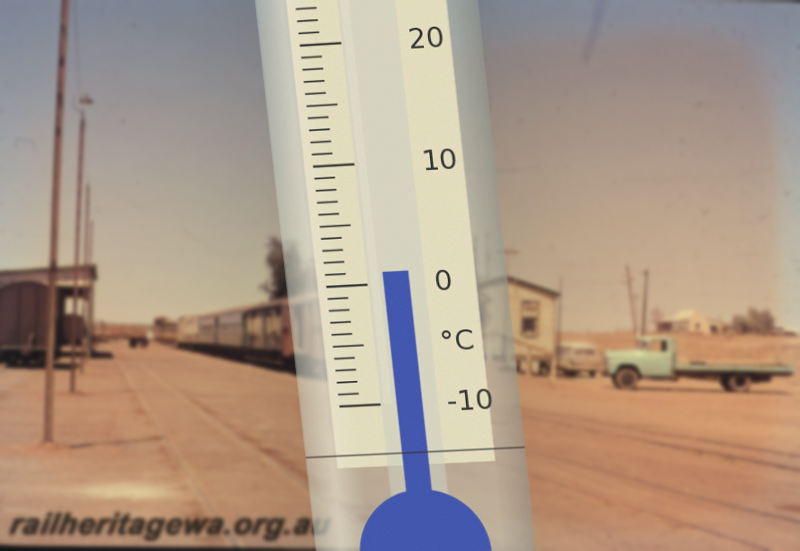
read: 1 °C
